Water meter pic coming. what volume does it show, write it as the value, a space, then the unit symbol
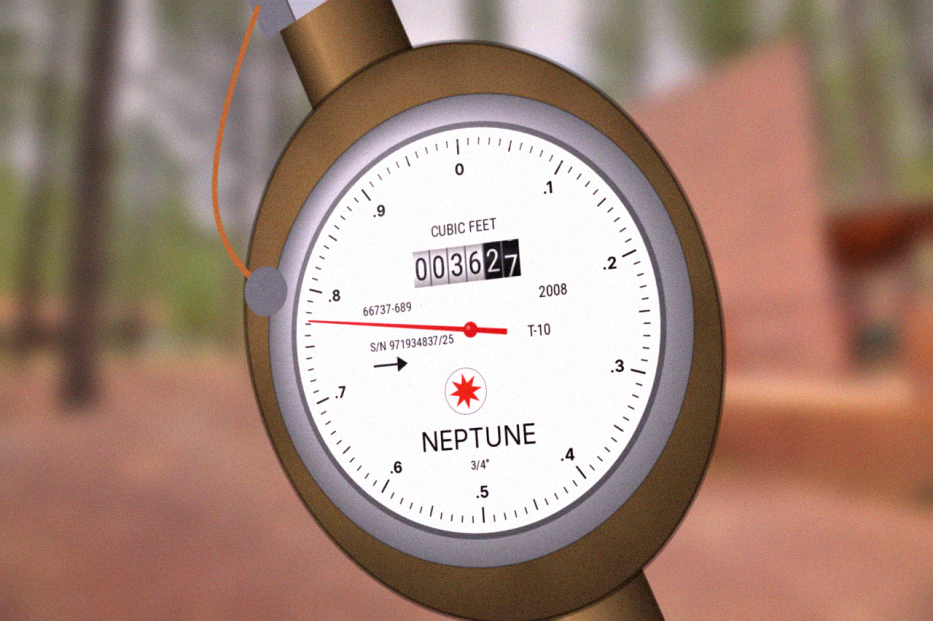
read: 3626.77 ft³
